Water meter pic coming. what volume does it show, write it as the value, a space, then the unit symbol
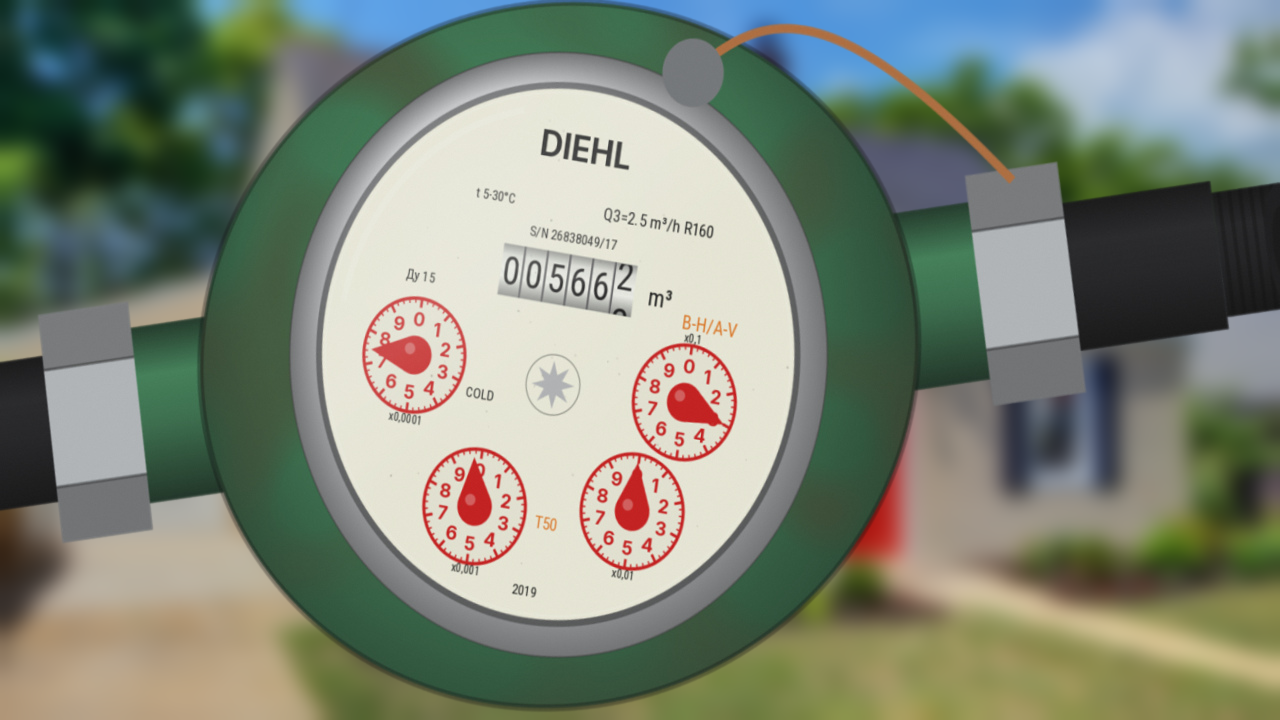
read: 5662.2997 m³
